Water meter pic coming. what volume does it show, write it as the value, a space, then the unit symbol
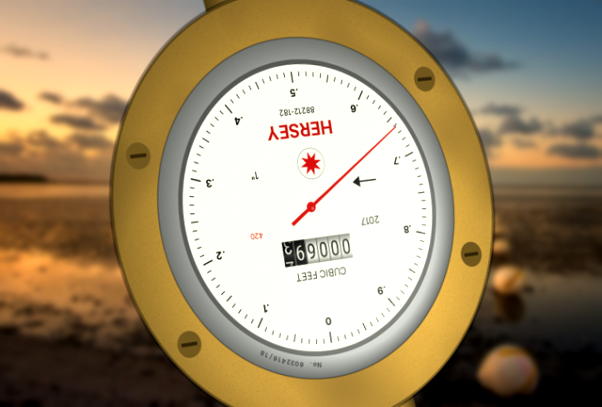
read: 692.66 ft³
